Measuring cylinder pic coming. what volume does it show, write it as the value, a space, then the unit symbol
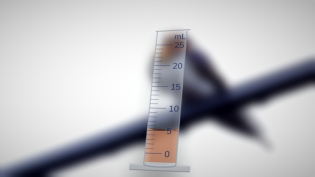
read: 5 mL
